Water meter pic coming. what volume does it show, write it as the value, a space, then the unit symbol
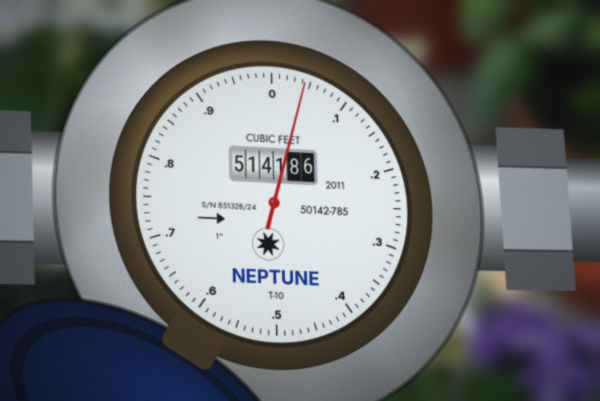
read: 514186.04 ft³
